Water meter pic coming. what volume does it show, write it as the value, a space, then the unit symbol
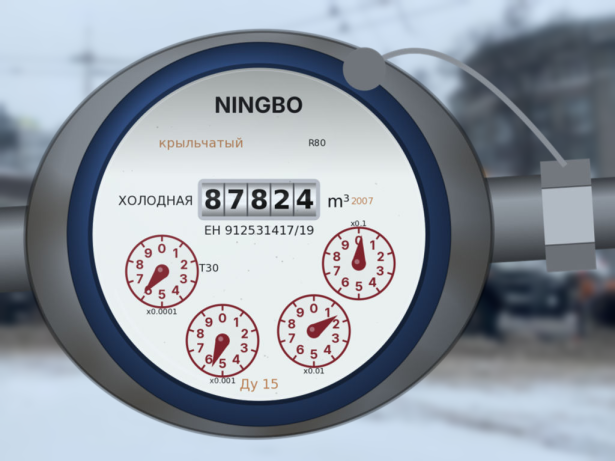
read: 87824.0156 m³
